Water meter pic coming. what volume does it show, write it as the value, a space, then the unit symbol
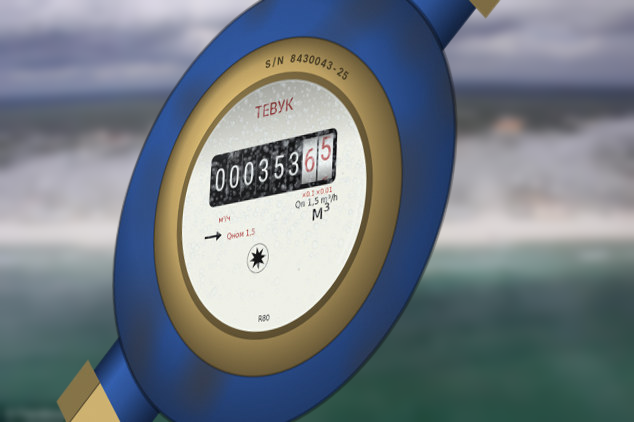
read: 353.65 m³
